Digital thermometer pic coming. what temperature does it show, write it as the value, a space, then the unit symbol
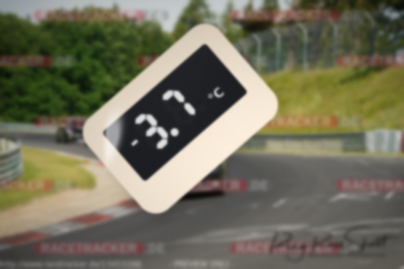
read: -3.7 °C
